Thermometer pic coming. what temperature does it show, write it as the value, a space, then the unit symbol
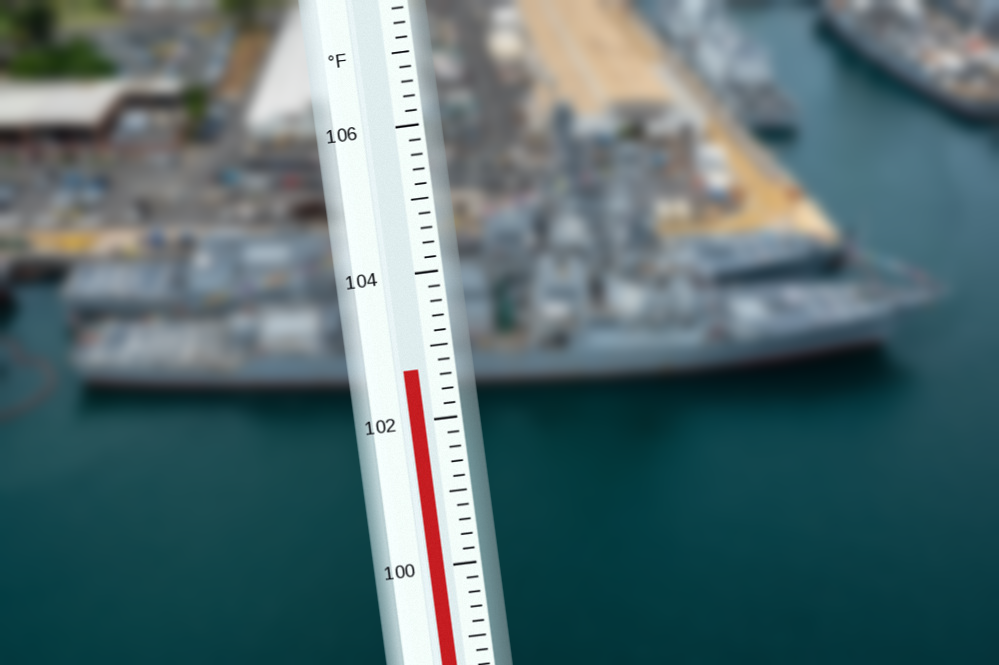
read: 102.7 °F
